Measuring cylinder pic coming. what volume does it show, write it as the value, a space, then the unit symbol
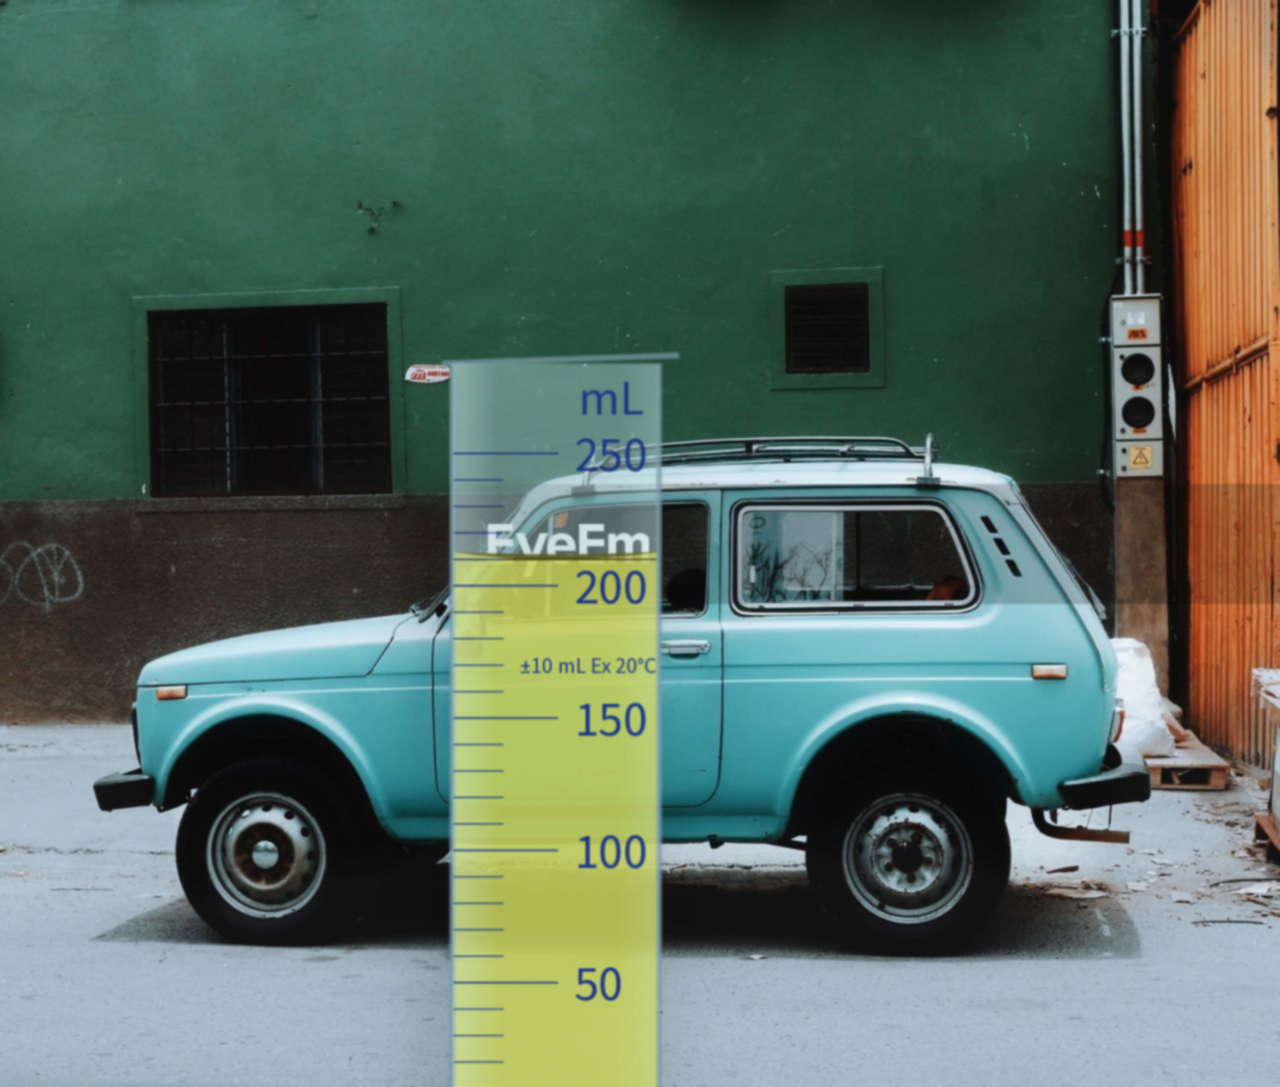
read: 210 mL
